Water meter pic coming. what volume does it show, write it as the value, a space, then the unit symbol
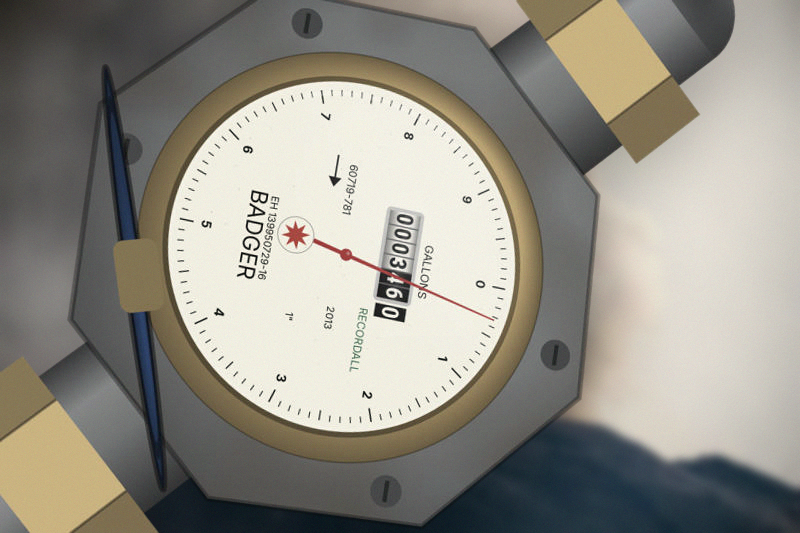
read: 3460.3 gal
